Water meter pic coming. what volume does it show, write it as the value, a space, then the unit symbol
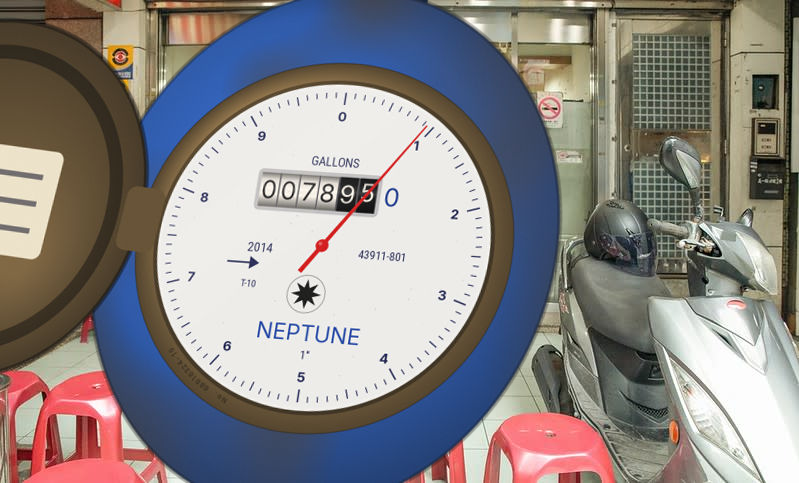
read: 78950.9 gal
